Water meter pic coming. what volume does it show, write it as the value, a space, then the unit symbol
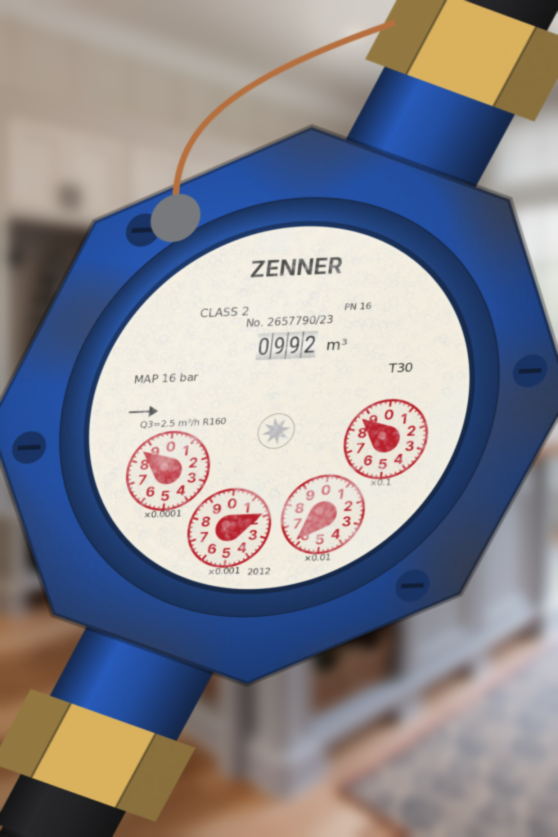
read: 992.8618 m³
